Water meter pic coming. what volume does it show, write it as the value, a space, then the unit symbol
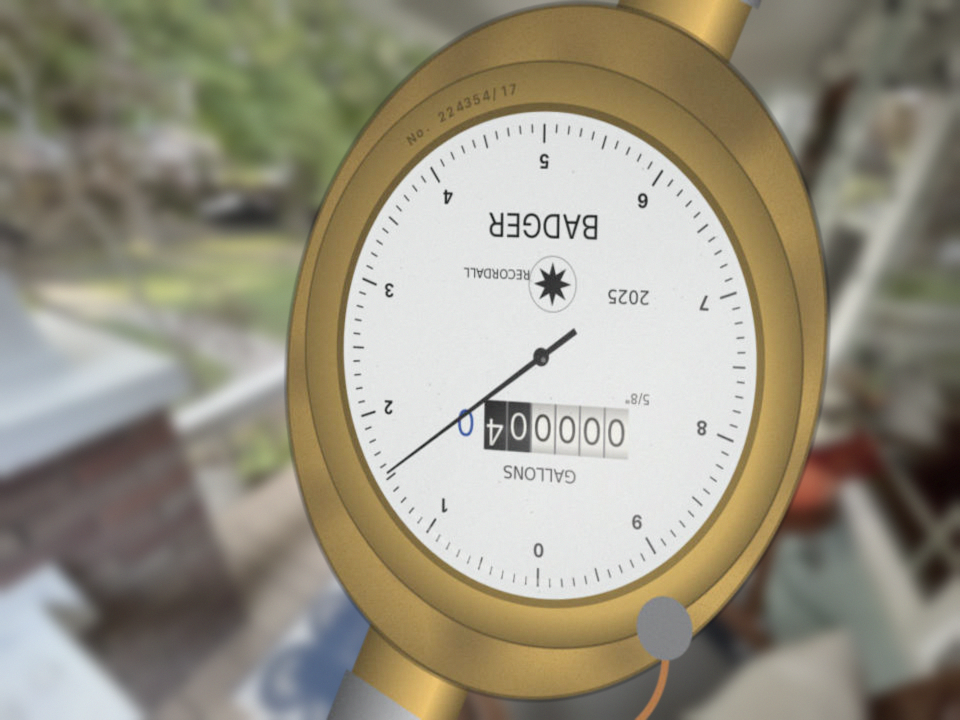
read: 41.5 gal
